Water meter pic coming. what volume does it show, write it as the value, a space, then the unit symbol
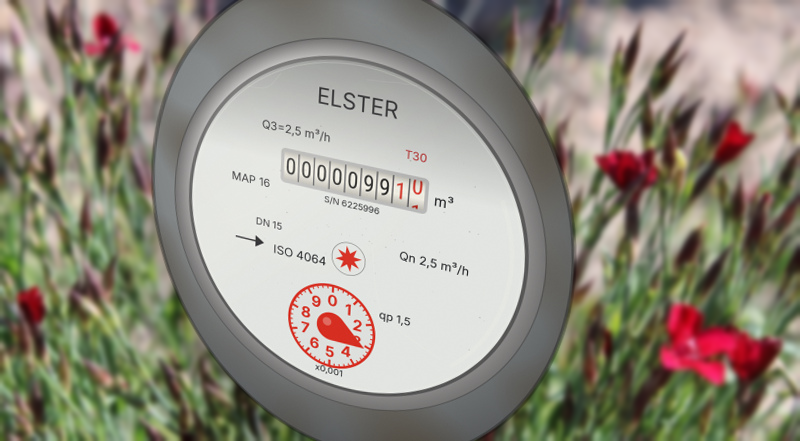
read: 99.103 m³
